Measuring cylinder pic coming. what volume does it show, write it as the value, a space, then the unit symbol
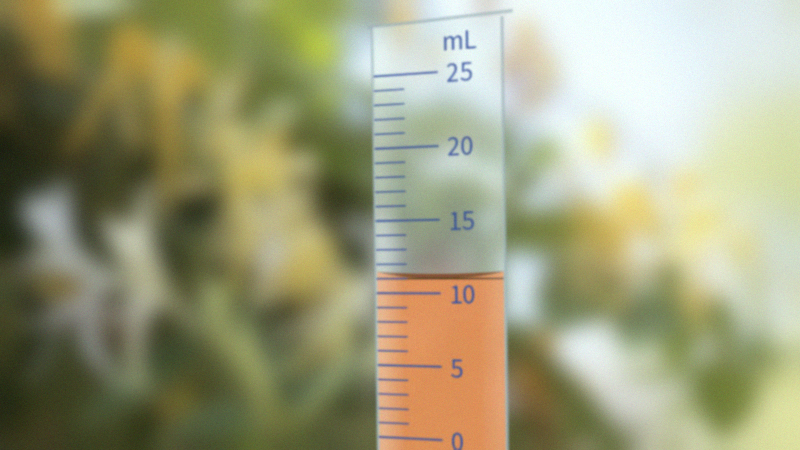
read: 11 mL
